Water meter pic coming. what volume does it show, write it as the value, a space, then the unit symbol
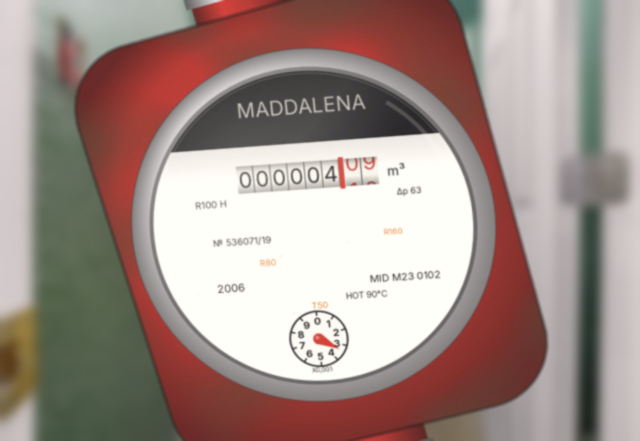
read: 4.093 m³
